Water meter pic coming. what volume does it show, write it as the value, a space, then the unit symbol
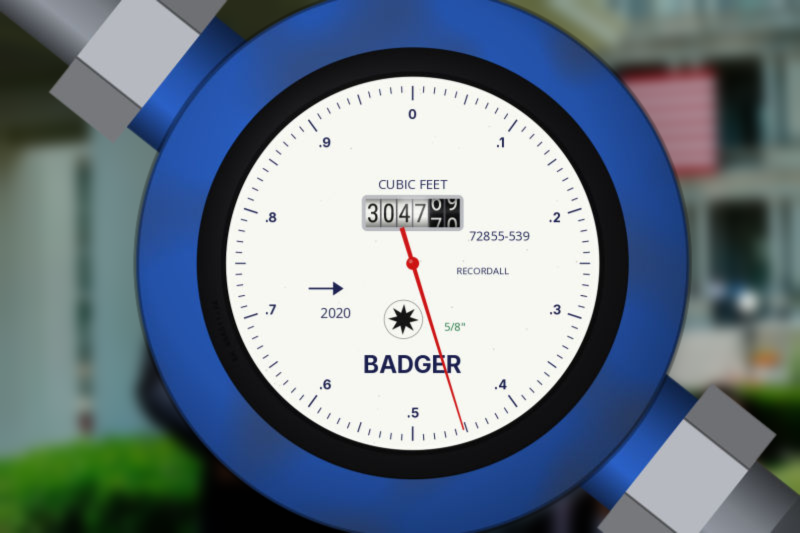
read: 304769.45 ft³
